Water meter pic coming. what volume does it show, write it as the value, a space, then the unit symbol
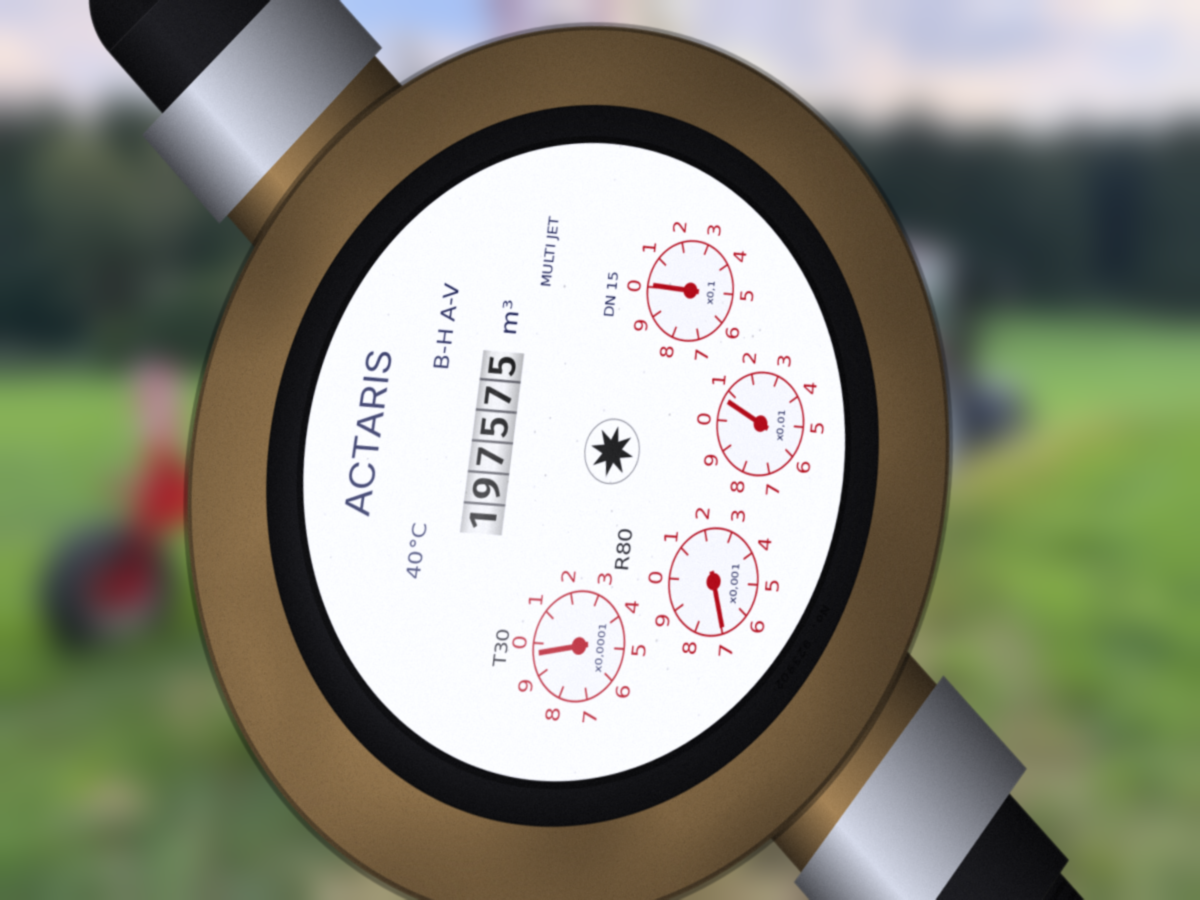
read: 197575.0069 m³
